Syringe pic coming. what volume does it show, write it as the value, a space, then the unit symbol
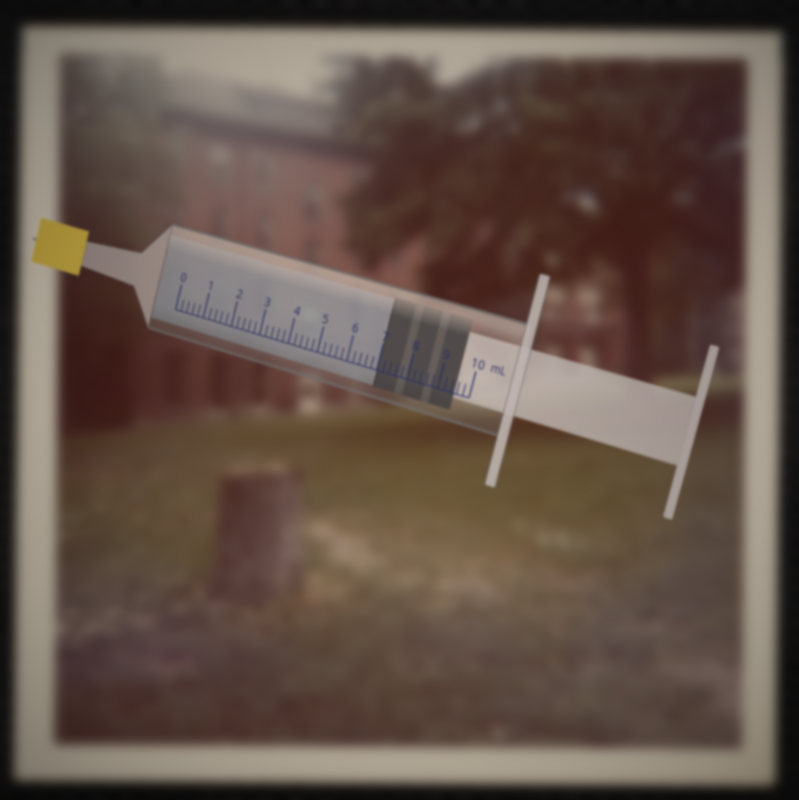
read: 7 mL
